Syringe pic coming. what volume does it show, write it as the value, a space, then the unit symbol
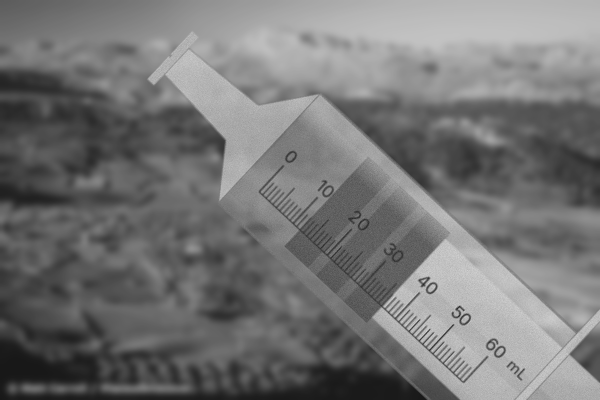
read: 12 mL
